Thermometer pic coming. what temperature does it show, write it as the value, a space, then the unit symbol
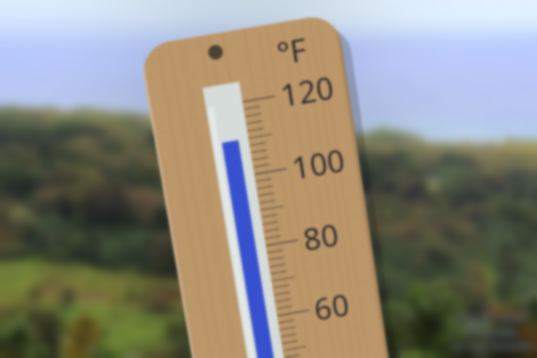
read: 110 °F
